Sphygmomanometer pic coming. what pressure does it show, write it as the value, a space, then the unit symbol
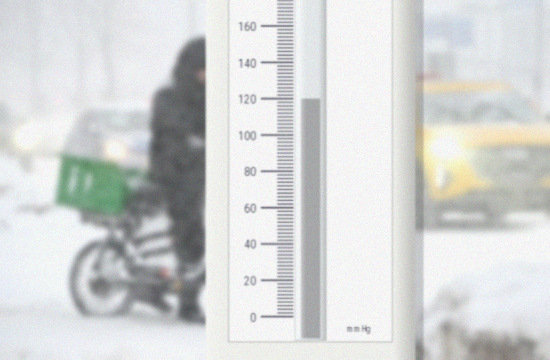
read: 120 mmHg
